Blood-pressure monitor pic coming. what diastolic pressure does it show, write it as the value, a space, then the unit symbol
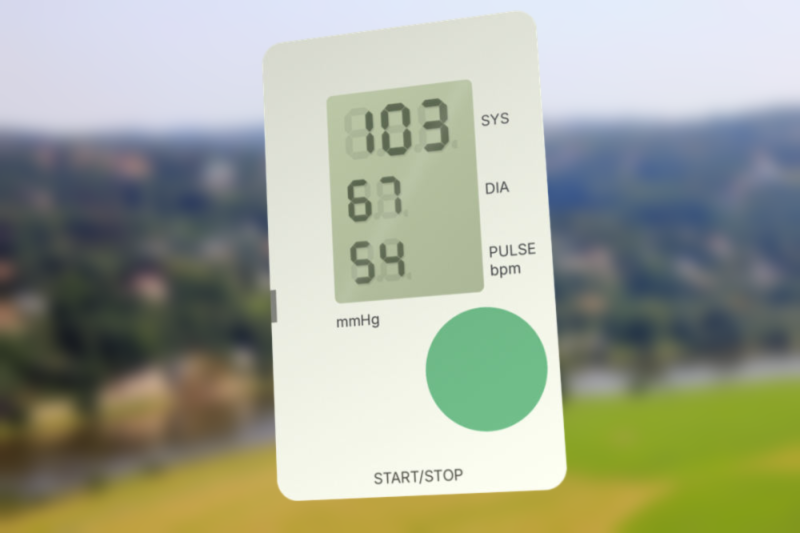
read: 67 mmHg
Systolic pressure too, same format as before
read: 103 mmHg
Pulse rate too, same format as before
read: 54 bpm
